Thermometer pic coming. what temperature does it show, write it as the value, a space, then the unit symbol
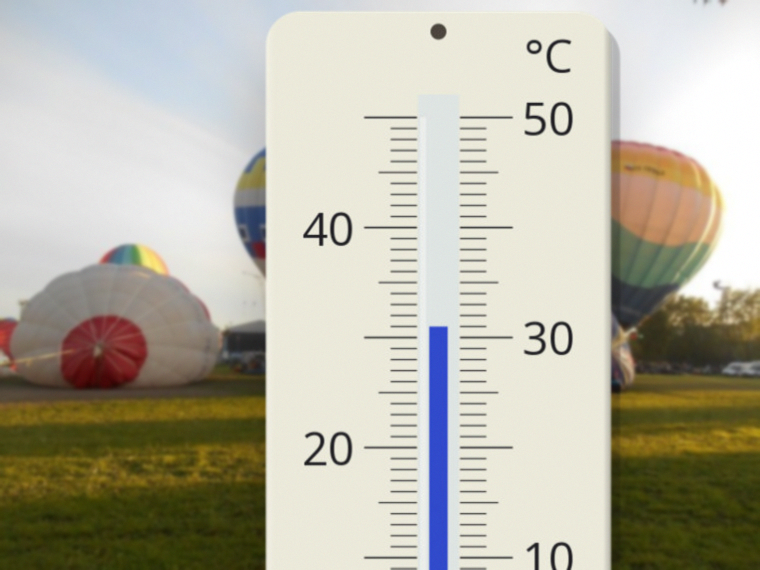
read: 31 °C
